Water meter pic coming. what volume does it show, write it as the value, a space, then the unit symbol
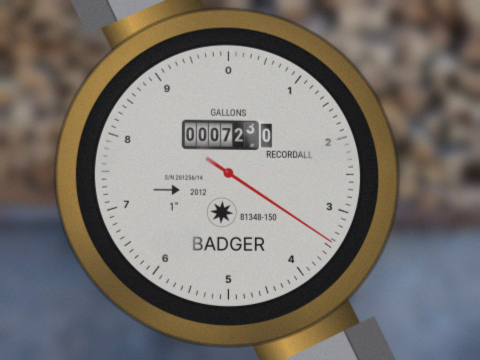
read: 7233.4 gal
